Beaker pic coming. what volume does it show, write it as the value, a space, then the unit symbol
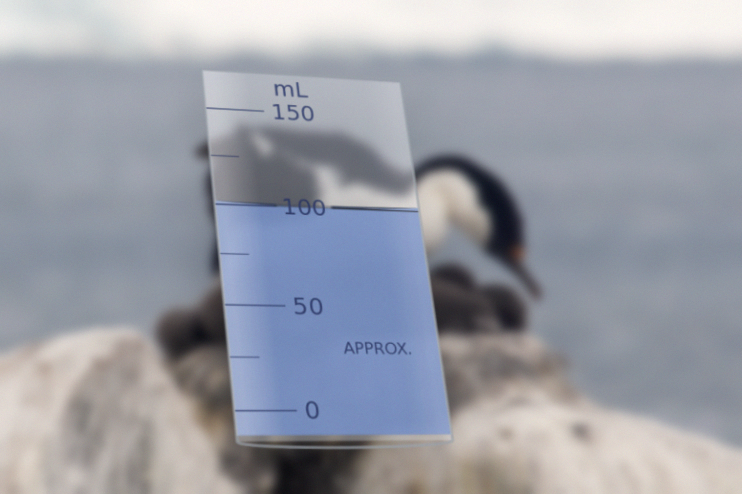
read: 100 mL
